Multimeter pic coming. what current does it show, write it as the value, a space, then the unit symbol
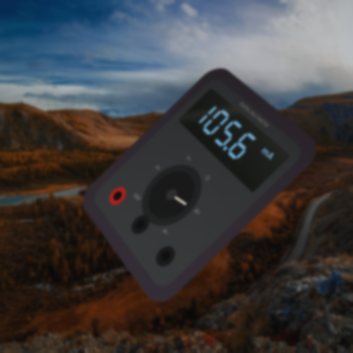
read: 105.6 mA
